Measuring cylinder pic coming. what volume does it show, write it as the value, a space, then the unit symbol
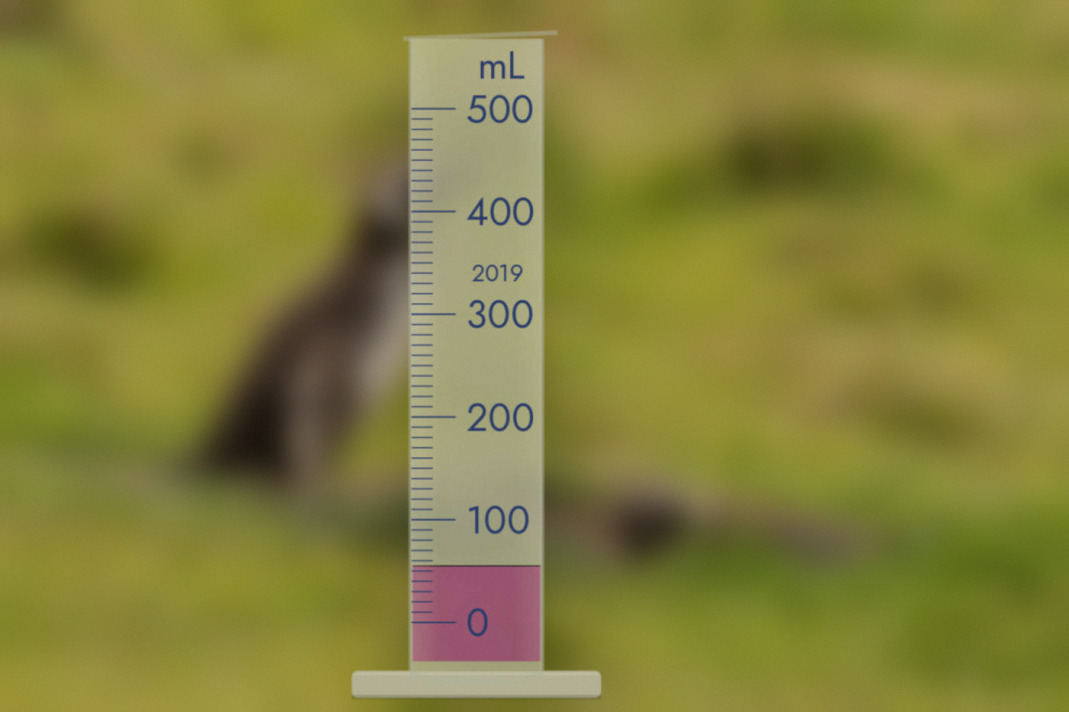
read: 55 mL
